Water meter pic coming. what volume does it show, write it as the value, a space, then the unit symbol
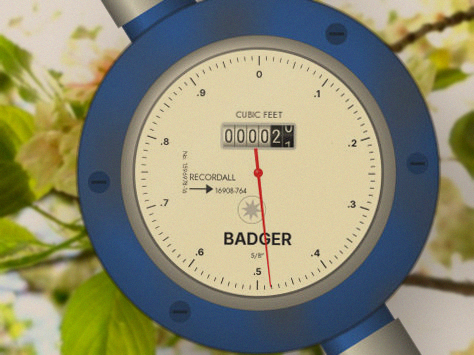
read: 20.48 ft³
